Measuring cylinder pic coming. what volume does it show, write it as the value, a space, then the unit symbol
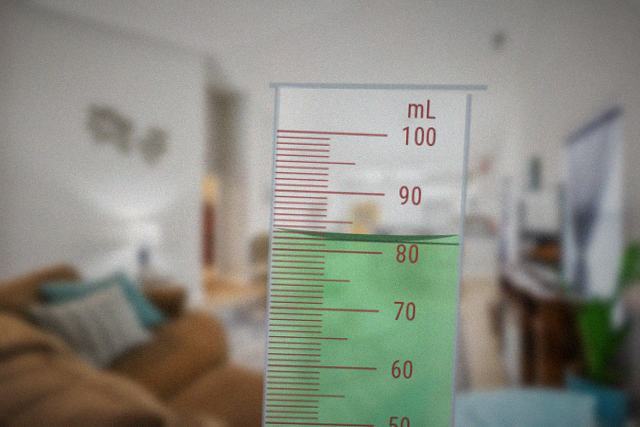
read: 82 mL
